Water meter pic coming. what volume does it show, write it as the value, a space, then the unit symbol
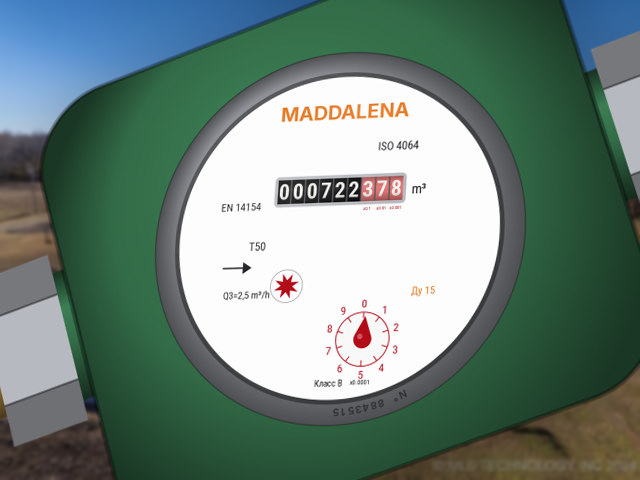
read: 722.3780 m³
